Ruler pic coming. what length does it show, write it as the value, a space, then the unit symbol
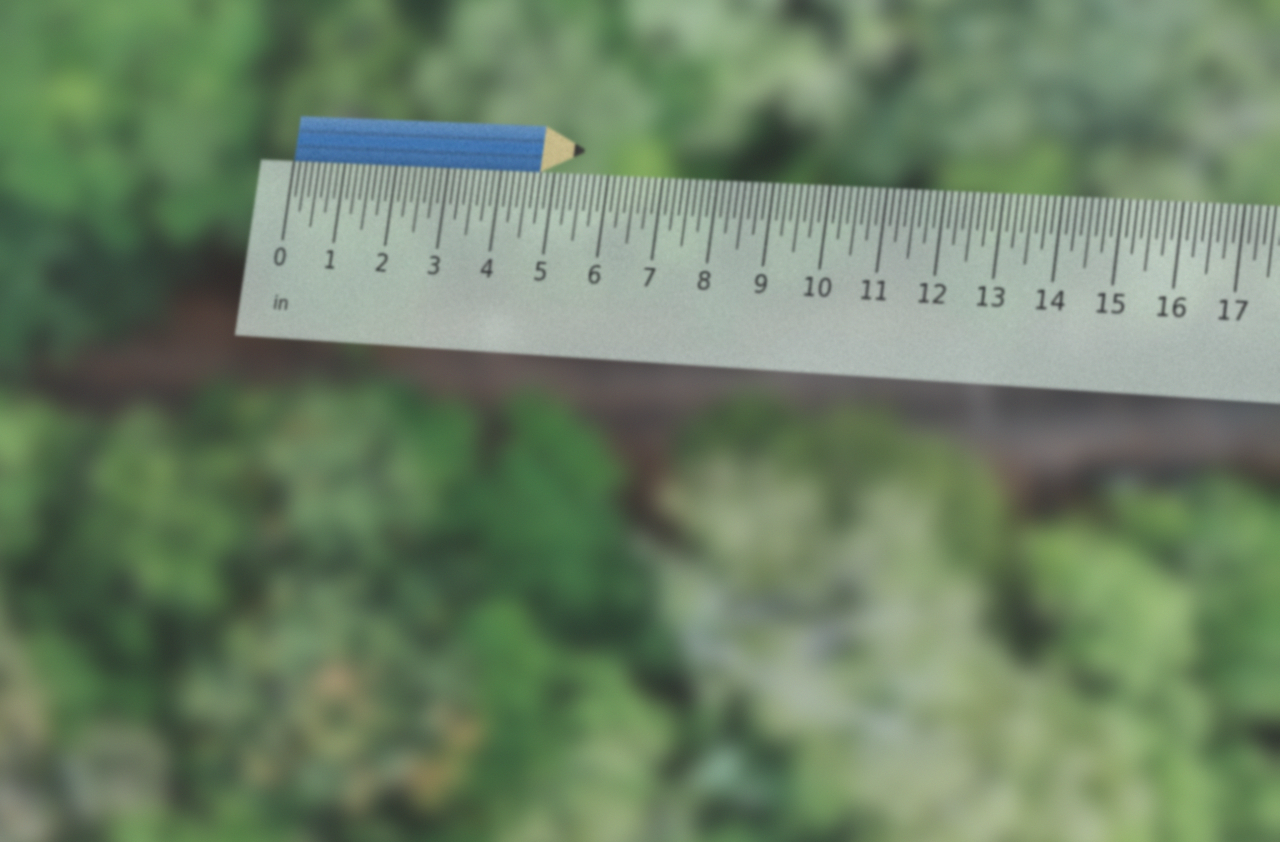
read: 5.5 in
